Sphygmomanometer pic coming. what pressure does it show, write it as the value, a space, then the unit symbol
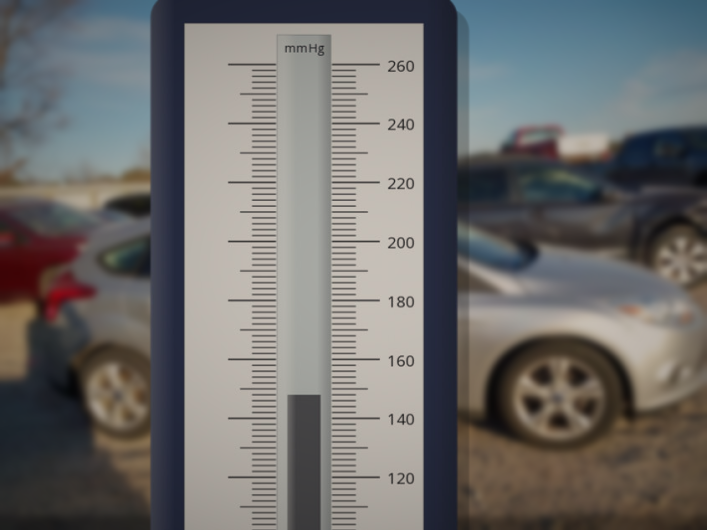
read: 148 mmHg
